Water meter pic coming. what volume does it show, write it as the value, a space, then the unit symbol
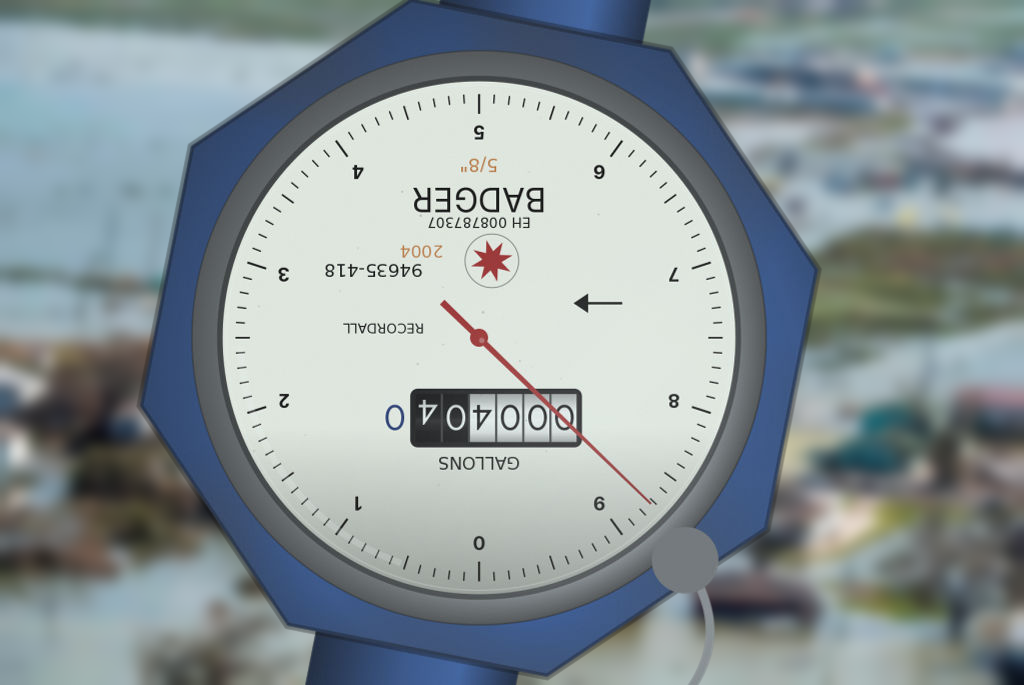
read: 4038.7 gal
